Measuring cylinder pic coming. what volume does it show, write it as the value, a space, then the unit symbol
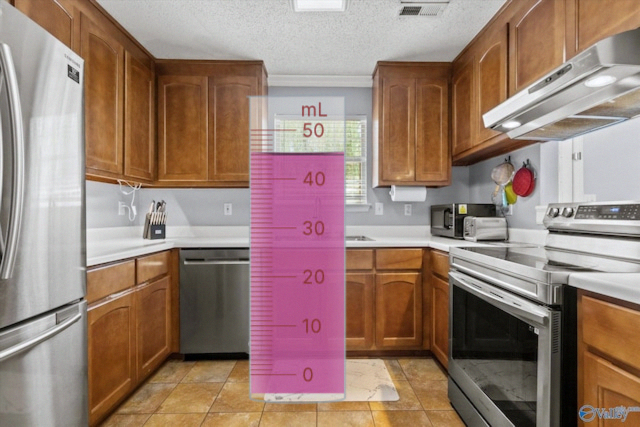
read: 45 mL
